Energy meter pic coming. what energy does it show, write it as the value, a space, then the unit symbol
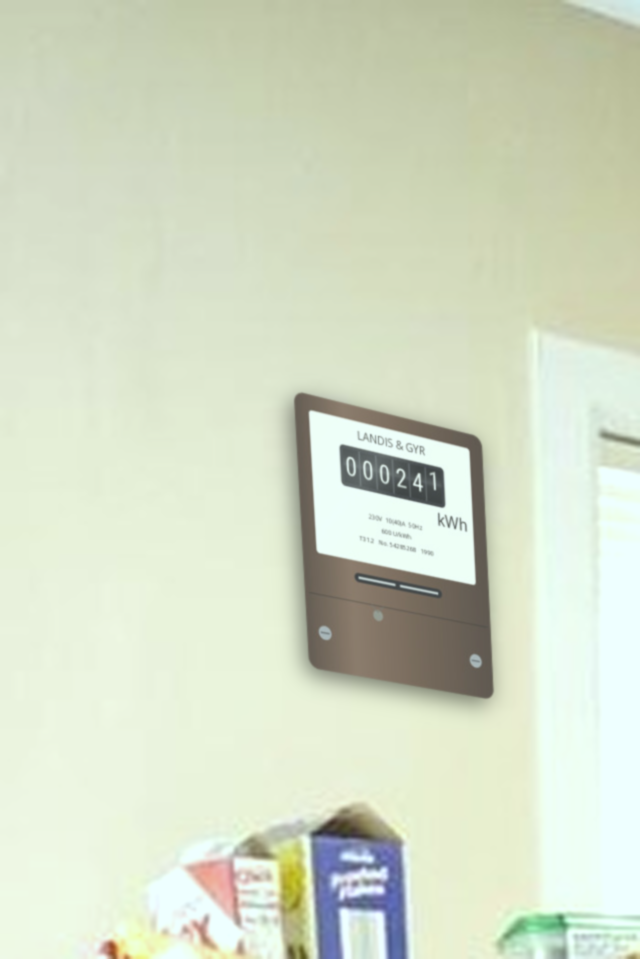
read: 241 kWh
